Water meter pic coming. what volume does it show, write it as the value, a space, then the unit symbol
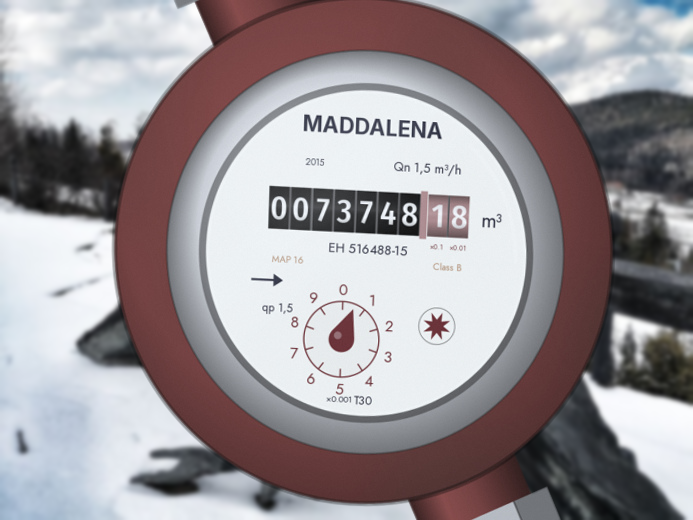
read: 73748.180 m³
